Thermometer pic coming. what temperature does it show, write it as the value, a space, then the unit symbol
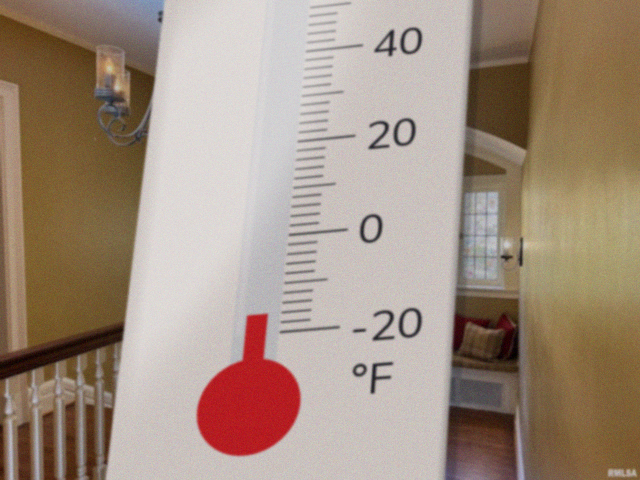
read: -16 °F
